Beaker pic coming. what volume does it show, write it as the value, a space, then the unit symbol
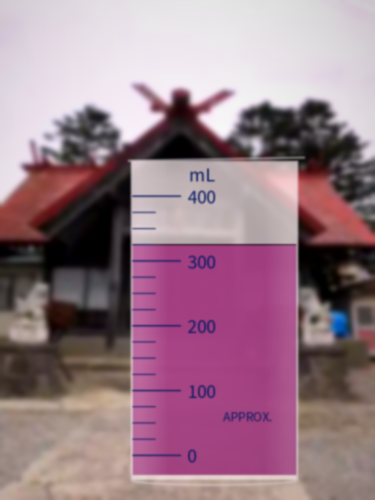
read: 325 mL
